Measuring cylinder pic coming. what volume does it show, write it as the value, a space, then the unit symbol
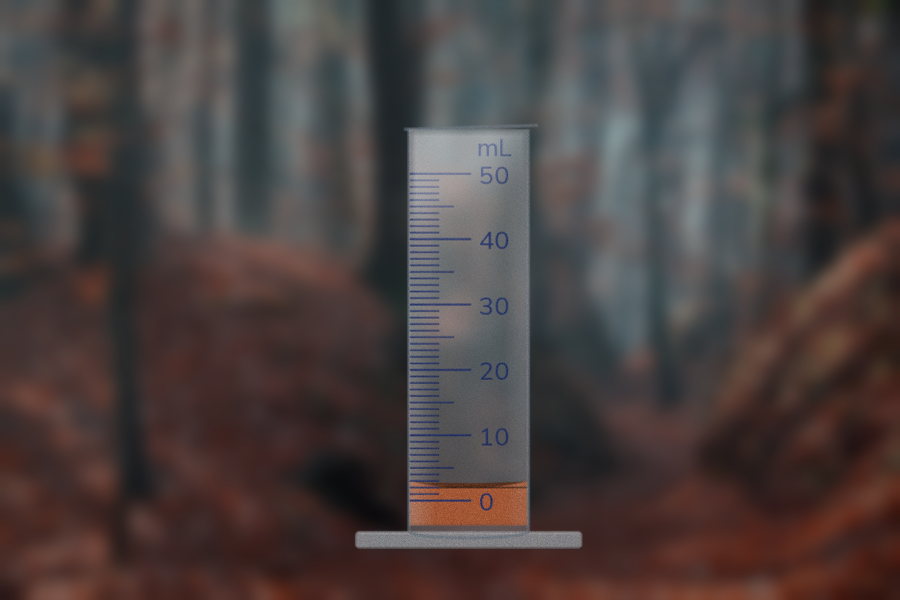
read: 2 mL
